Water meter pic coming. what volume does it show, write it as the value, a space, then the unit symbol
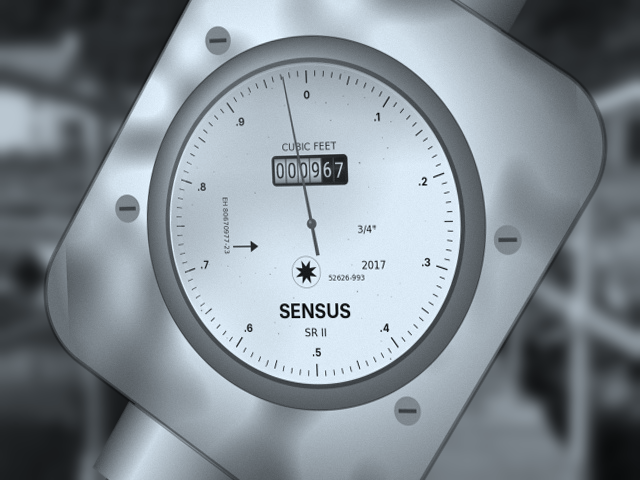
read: 966.97 ft³
